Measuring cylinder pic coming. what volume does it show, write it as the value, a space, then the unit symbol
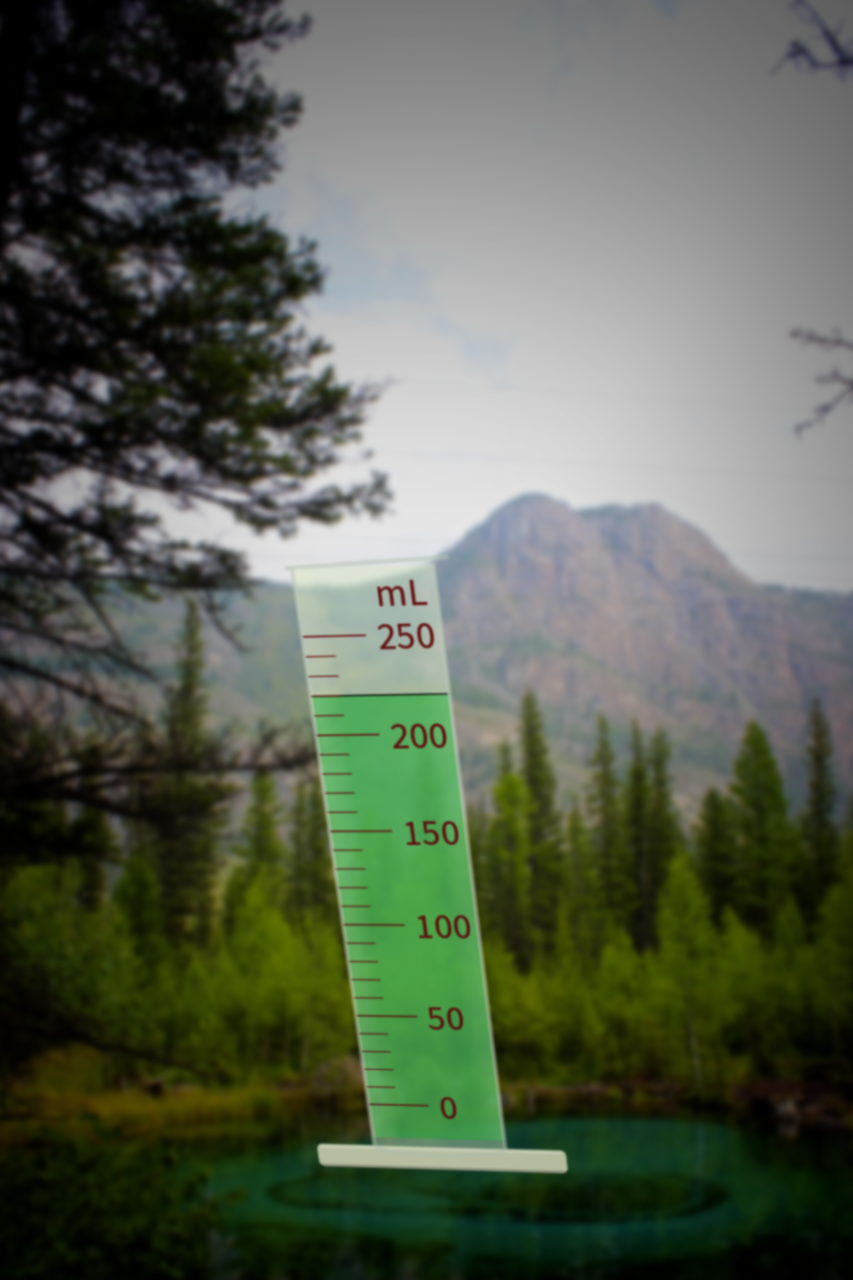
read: 220 mL
